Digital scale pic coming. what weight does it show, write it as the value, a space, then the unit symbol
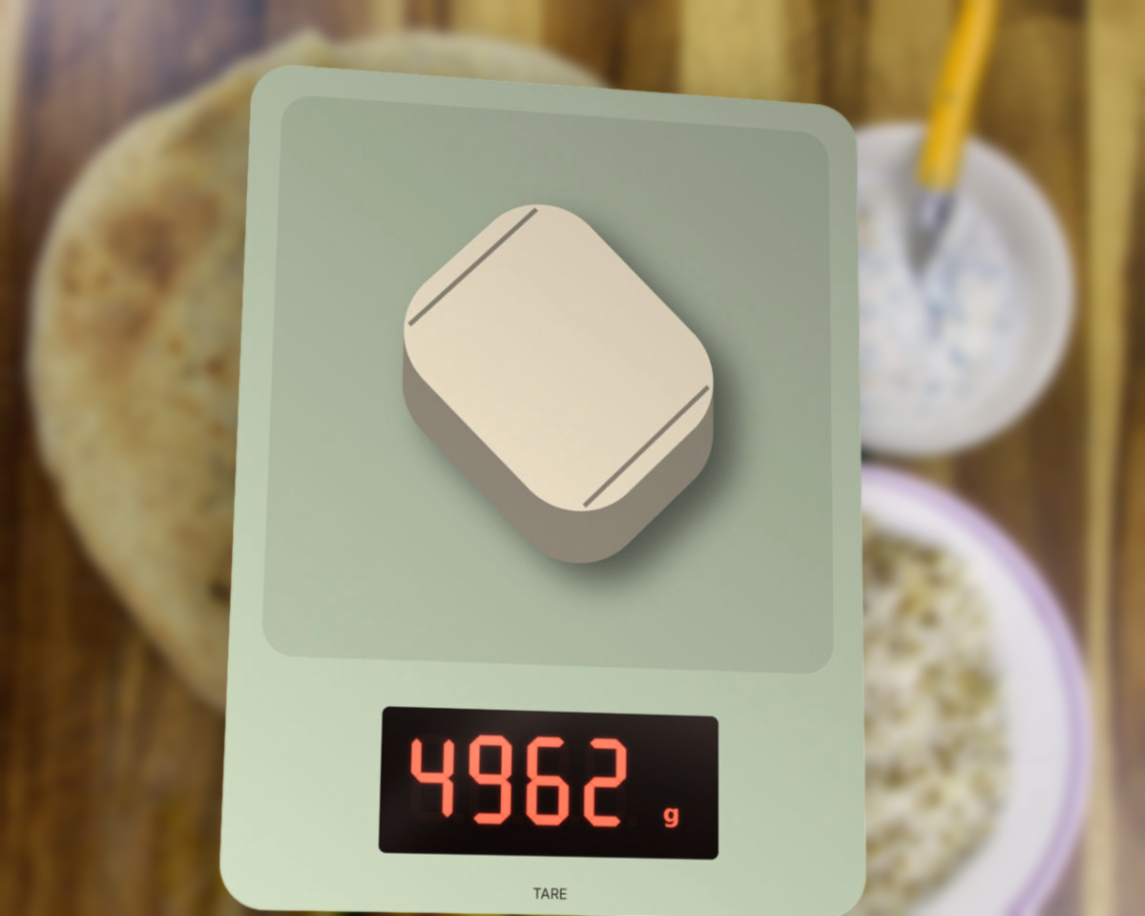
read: 4962 g
